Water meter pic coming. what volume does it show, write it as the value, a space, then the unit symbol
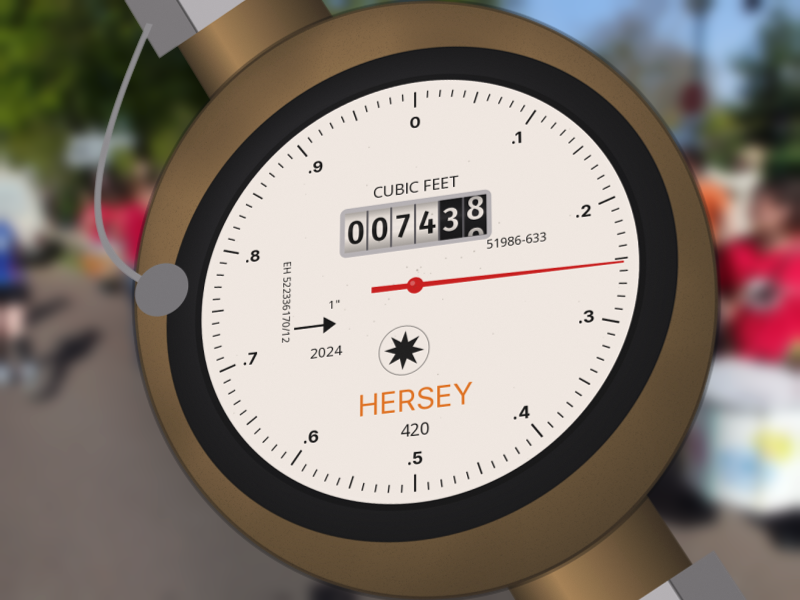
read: 7438.25 ft³
